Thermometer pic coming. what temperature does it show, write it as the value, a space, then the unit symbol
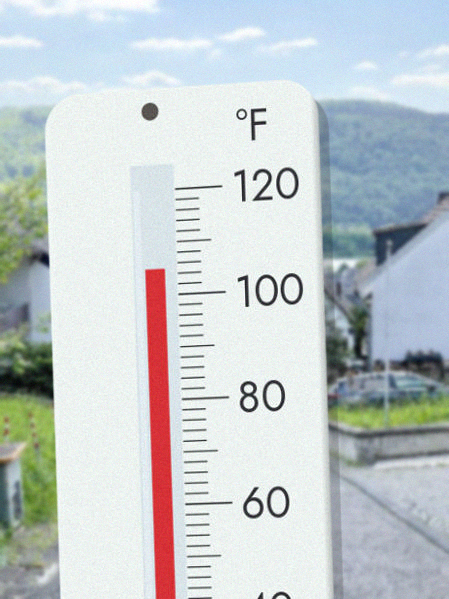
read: 105 °F
